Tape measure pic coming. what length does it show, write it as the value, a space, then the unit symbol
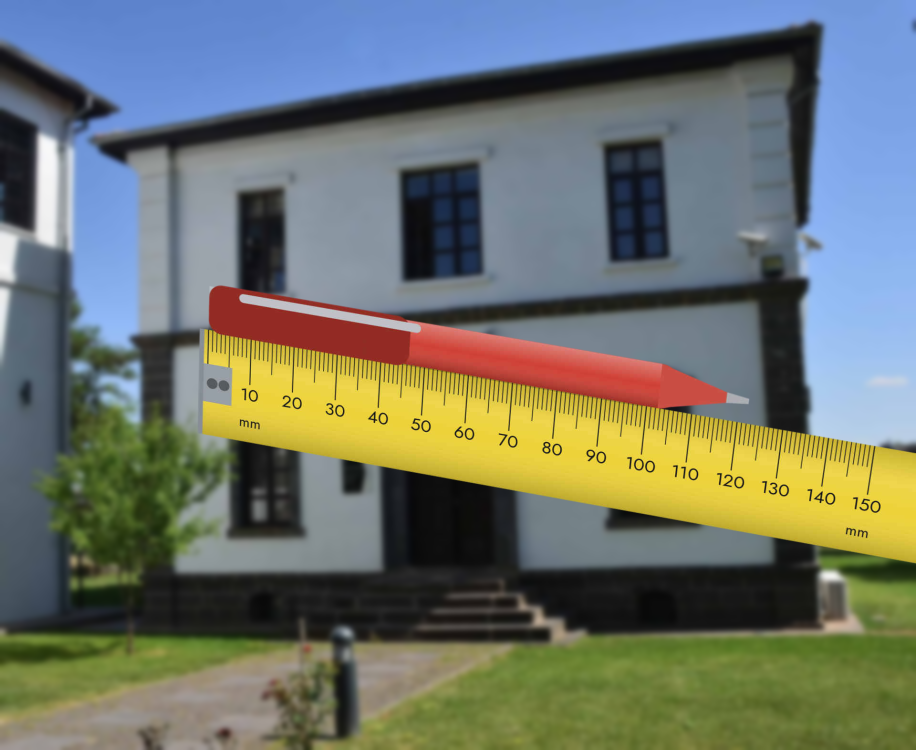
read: 122 mm
